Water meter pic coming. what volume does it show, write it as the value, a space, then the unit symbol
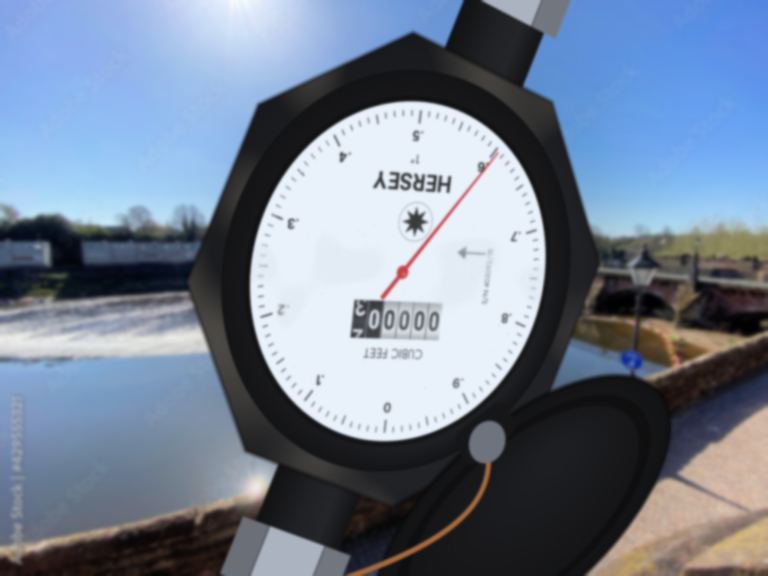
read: 2.60 ft³
